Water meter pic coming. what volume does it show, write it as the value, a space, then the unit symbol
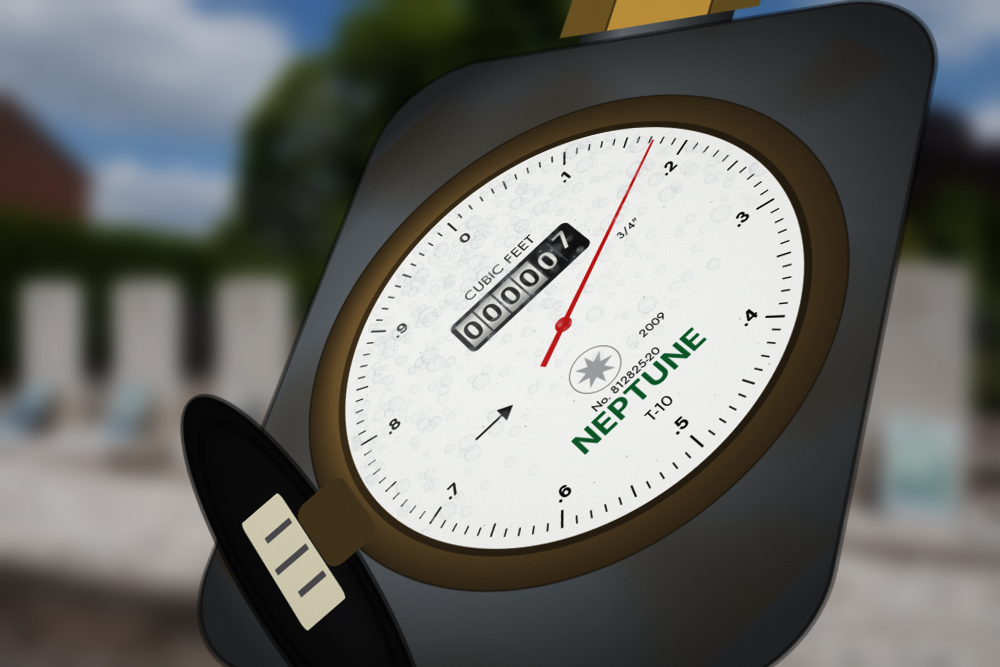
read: 7.17 ft³
